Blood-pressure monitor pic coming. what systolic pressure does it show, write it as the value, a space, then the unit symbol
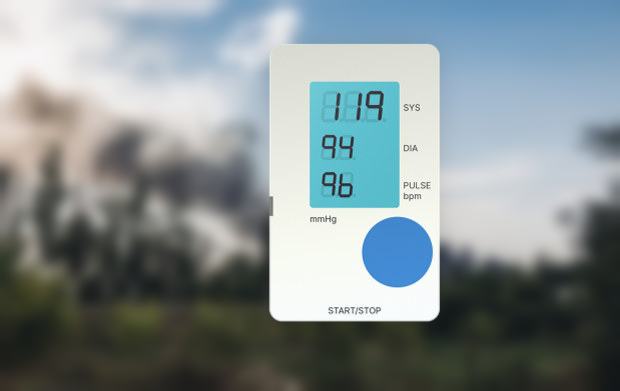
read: 119 mmHg
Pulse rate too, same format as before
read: 96 bpm
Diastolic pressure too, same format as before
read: 94 mmHg
